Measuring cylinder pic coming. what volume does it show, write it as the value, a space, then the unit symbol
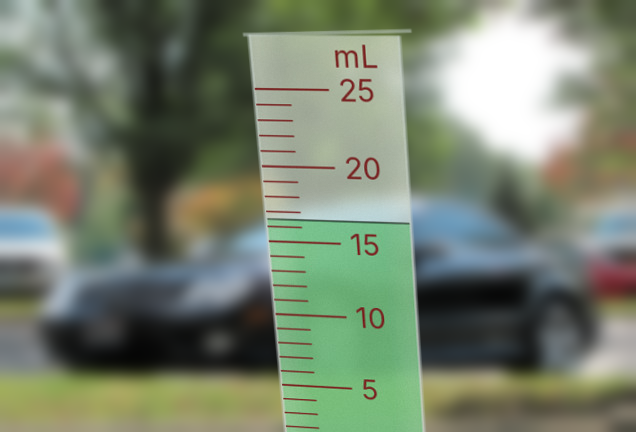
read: 16.5 mL
